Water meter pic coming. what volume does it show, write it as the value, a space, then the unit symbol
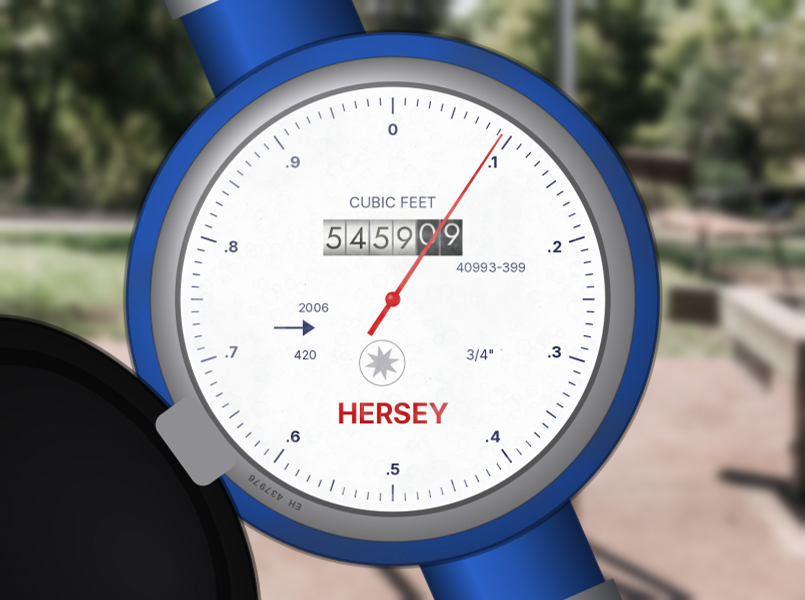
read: 545909.09 ft³
